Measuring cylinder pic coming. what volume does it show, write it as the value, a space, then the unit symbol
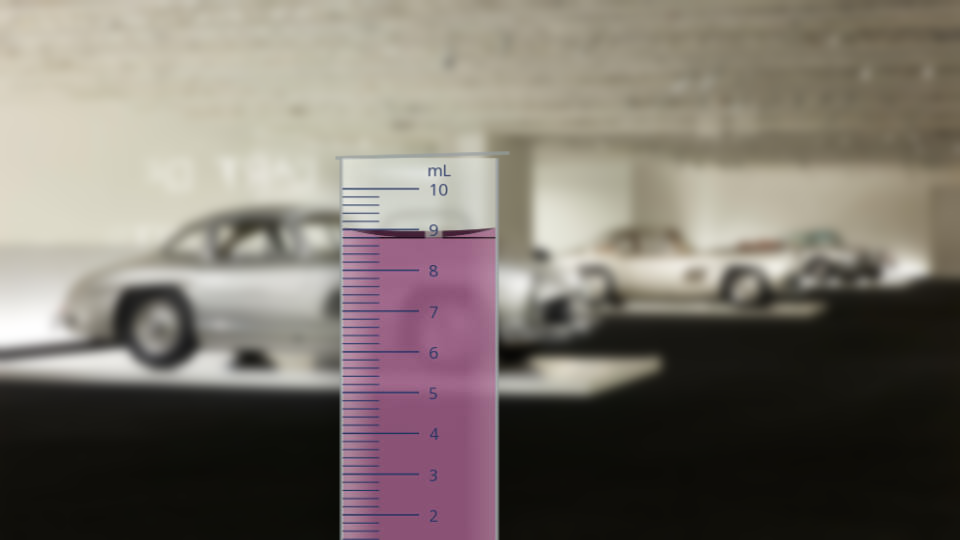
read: 8.8 mL
